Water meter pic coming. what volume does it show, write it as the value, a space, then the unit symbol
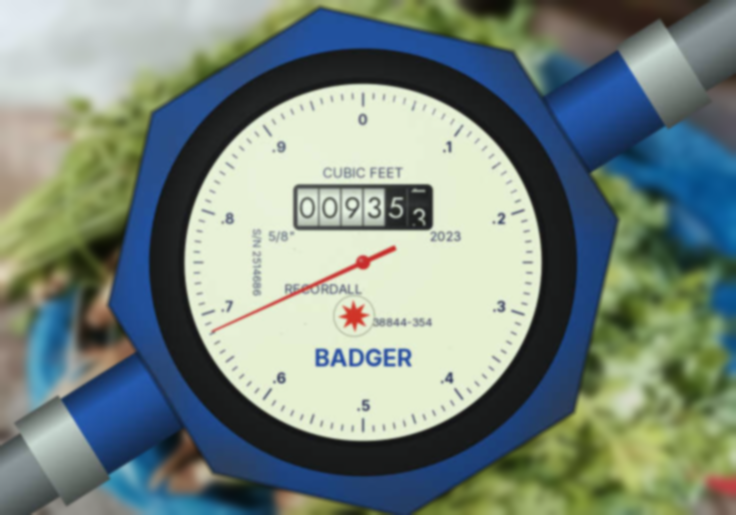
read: 9352.68 ft³
